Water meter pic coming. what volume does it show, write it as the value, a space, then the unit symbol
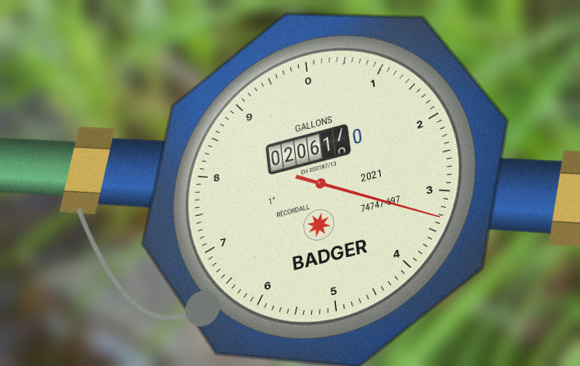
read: 206173.3 gal
